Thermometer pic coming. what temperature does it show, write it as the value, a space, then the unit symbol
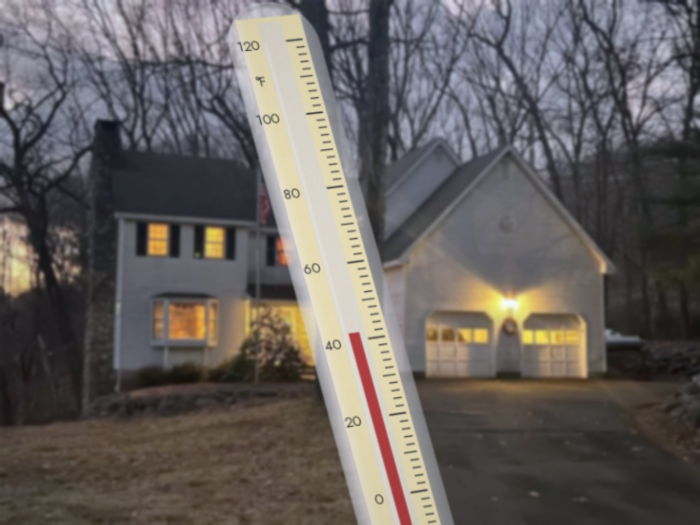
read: 42 °F
